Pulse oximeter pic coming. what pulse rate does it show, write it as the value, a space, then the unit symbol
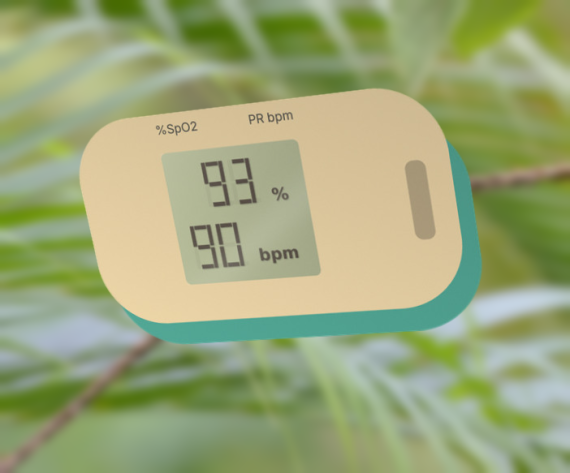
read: 90 bpm
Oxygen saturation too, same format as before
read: 93 %
